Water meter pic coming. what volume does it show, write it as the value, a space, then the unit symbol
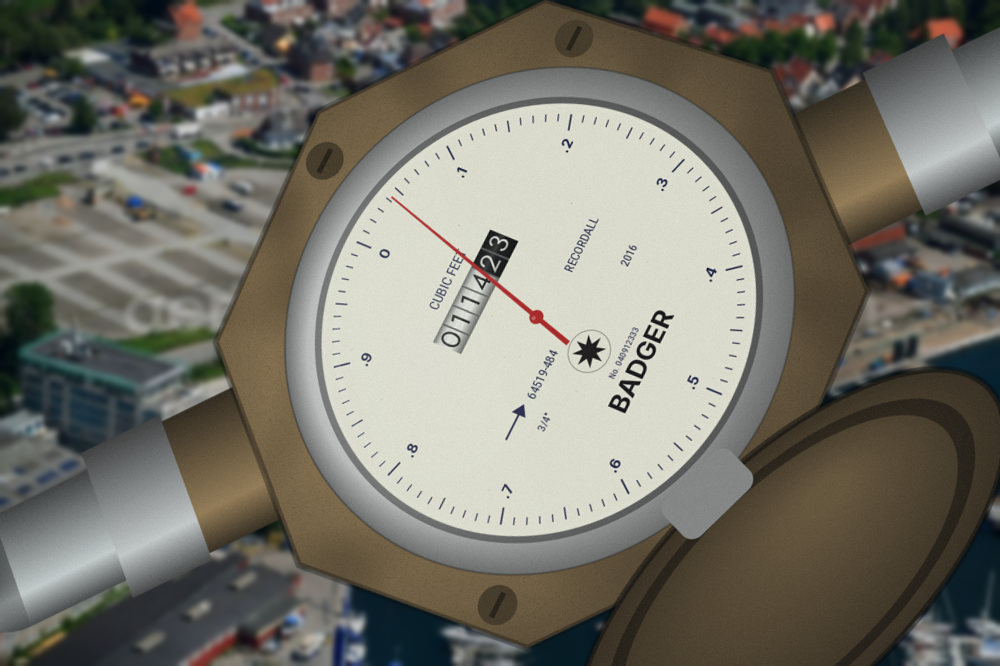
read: 11423.04 ft³
